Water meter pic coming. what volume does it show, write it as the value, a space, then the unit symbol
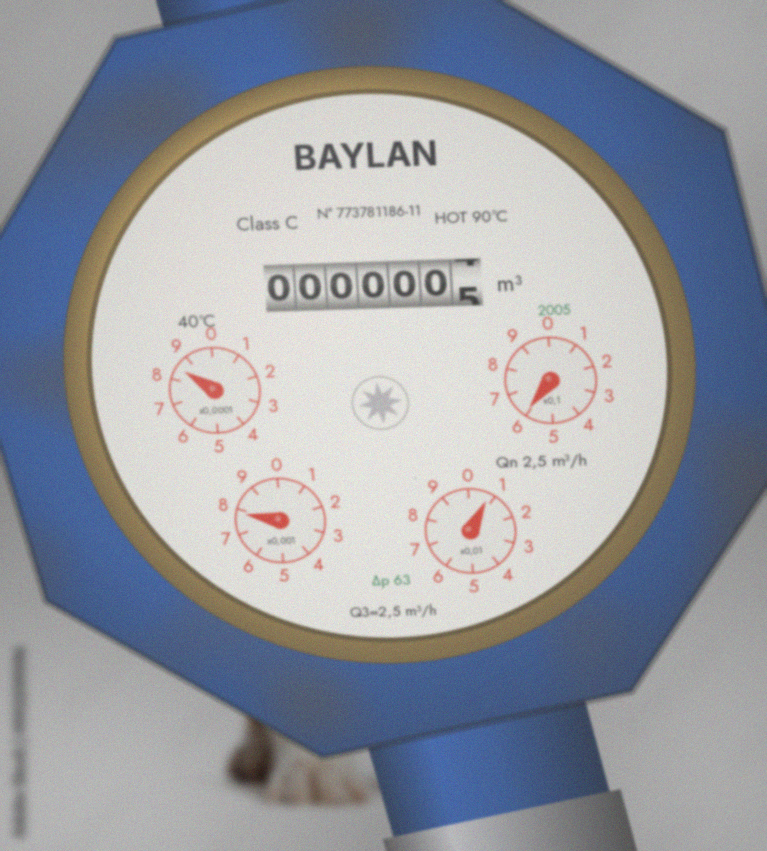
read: 4.6078 m³
